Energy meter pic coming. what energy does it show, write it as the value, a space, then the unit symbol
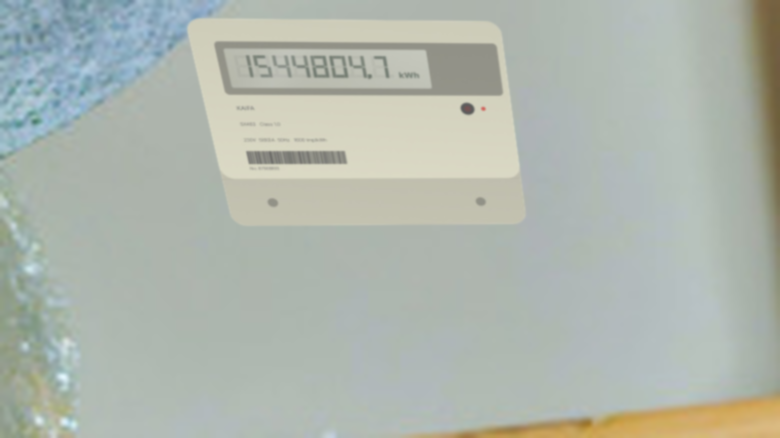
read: 1544804.7 kWh
